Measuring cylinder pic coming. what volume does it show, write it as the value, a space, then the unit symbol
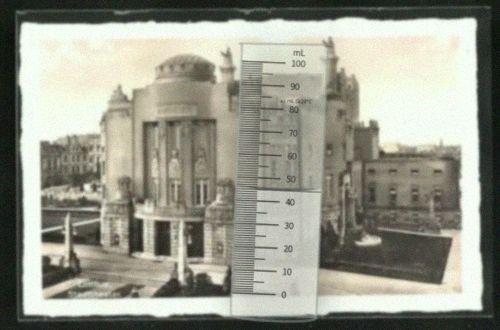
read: 45 mL
